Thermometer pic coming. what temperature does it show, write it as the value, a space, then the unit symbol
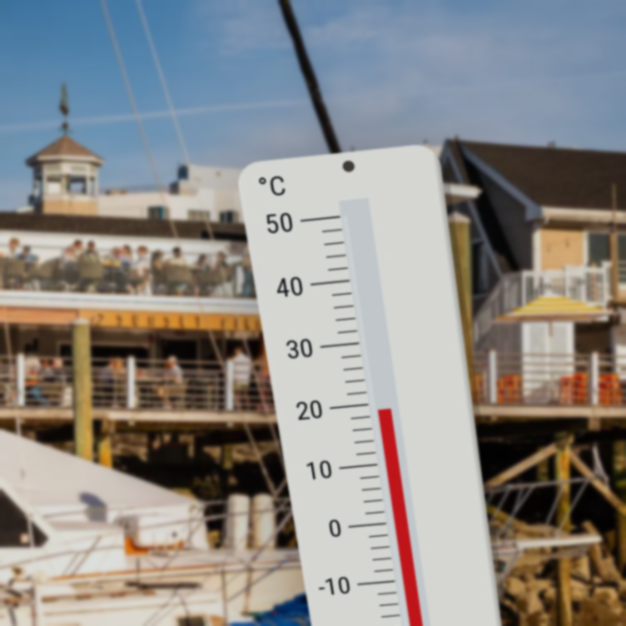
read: 19 °C
